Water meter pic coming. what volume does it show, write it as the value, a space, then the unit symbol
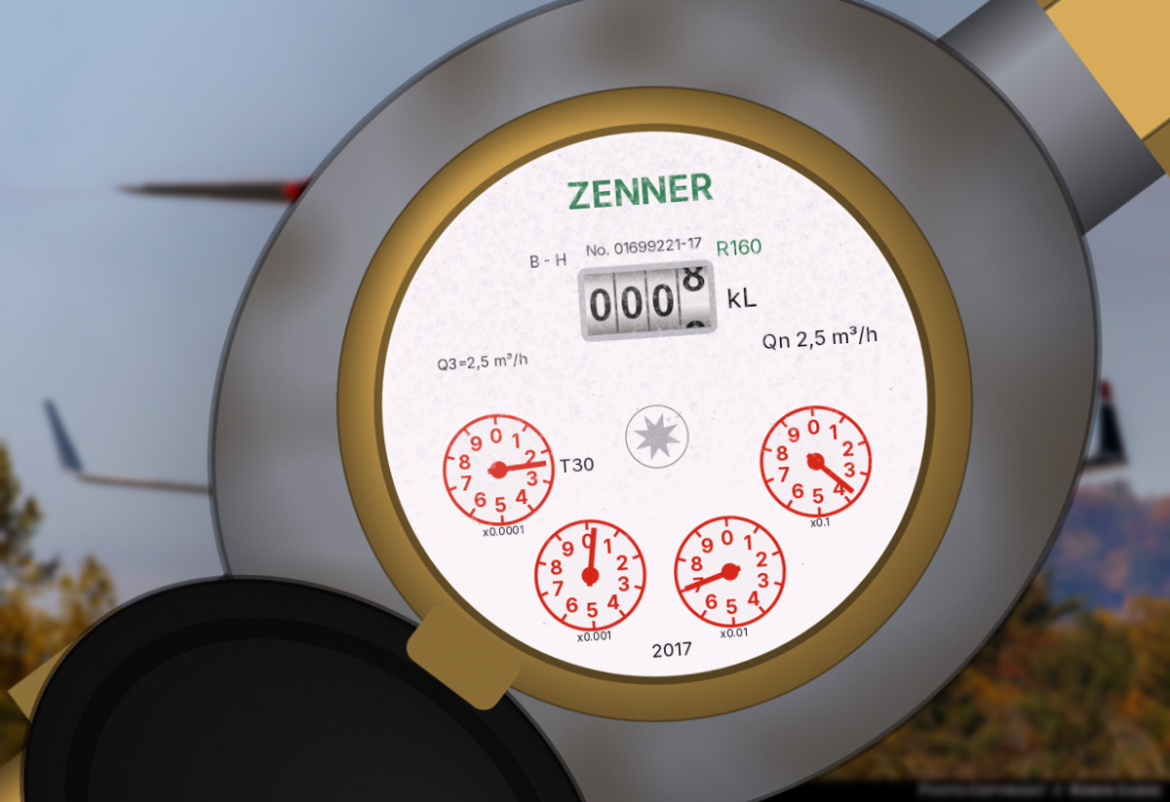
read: 8.3702 kL
